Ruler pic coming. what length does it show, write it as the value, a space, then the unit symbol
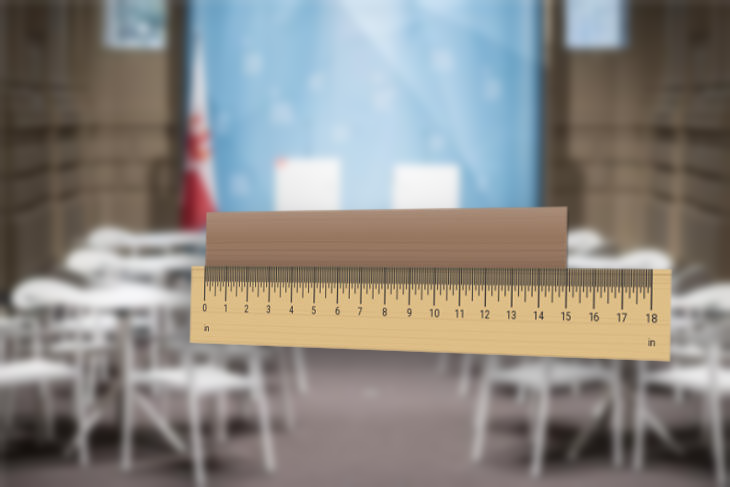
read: 15 in
